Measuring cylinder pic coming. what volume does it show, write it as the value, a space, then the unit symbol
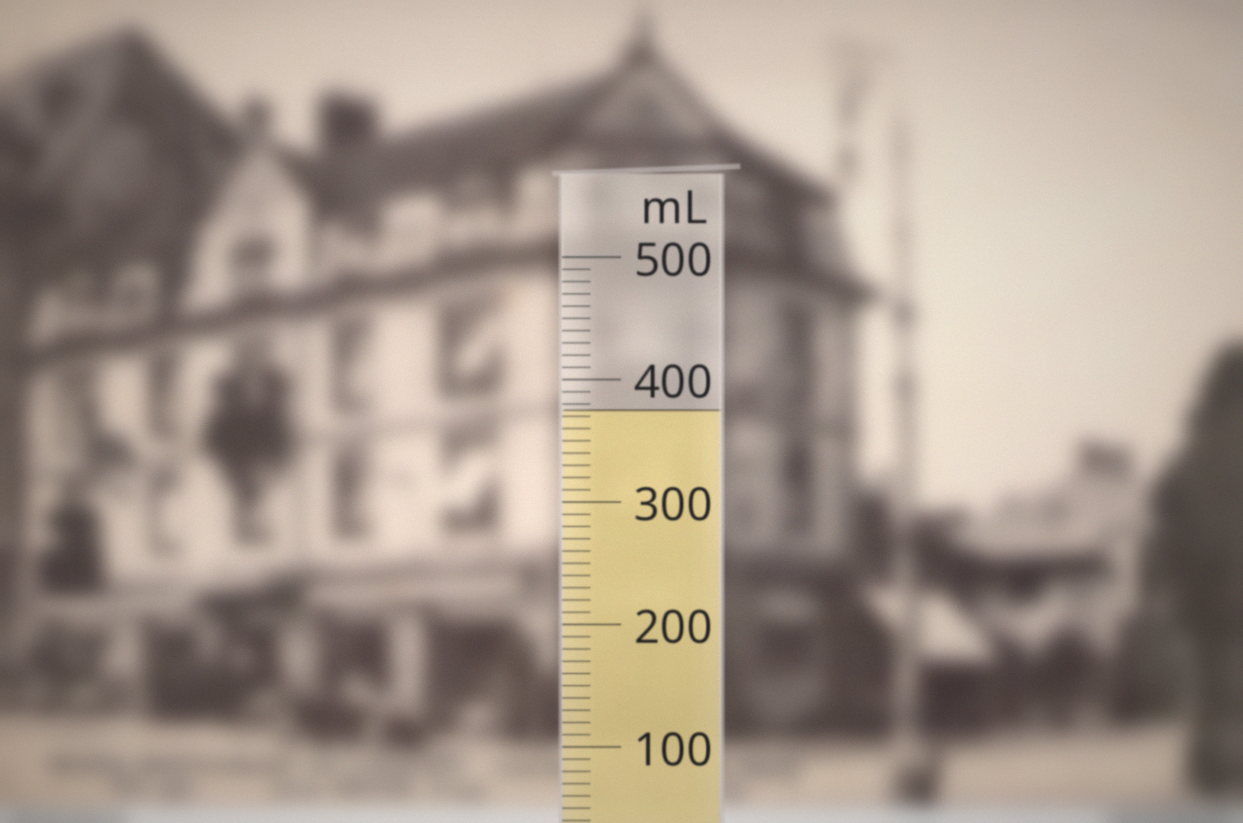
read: 375 mL
